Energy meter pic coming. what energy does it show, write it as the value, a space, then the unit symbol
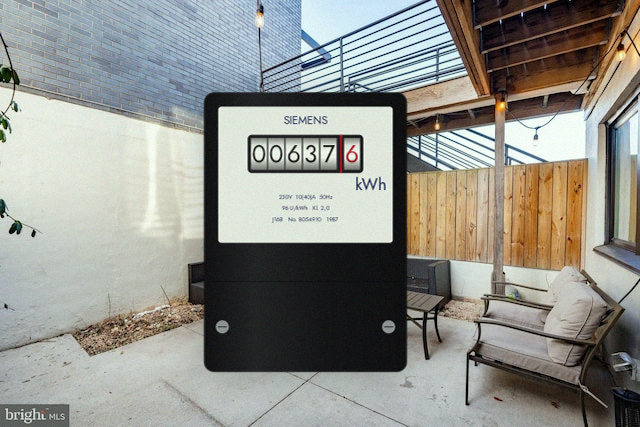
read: 637.6 kWh
